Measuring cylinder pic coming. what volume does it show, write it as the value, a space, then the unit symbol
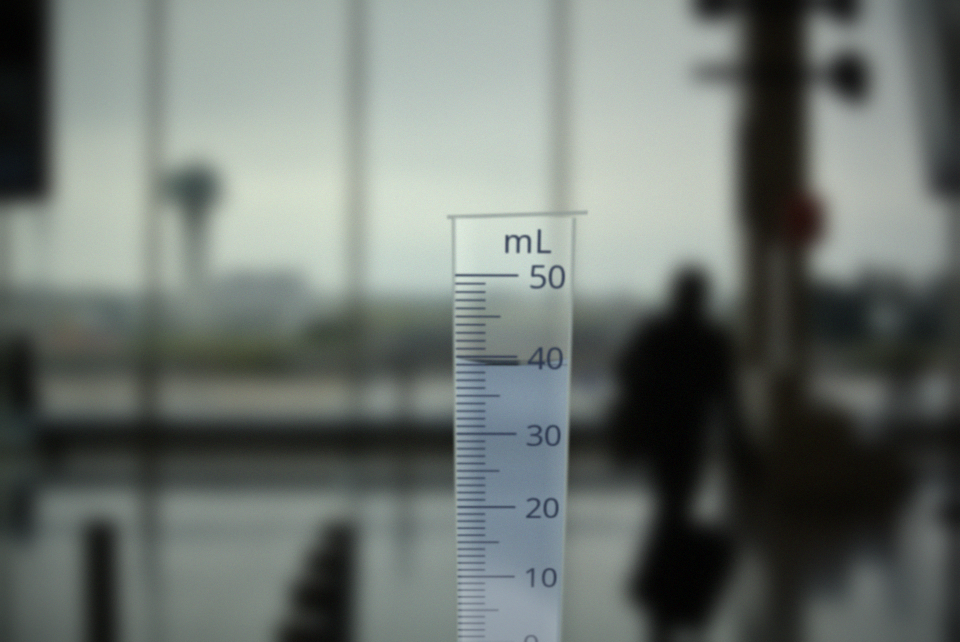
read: 39 mL
